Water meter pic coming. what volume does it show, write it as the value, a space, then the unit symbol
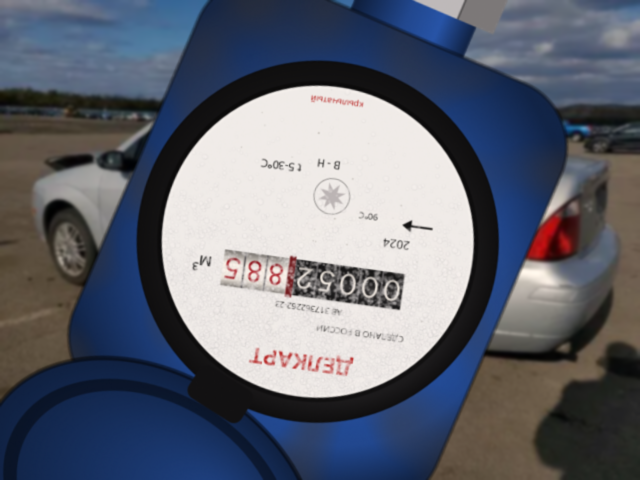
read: 52.885 m³
